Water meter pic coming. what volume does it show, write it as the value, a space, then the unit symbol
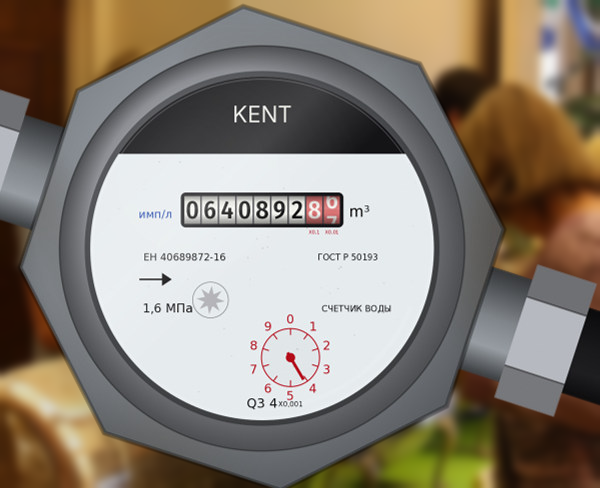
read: 640892.864 m³
